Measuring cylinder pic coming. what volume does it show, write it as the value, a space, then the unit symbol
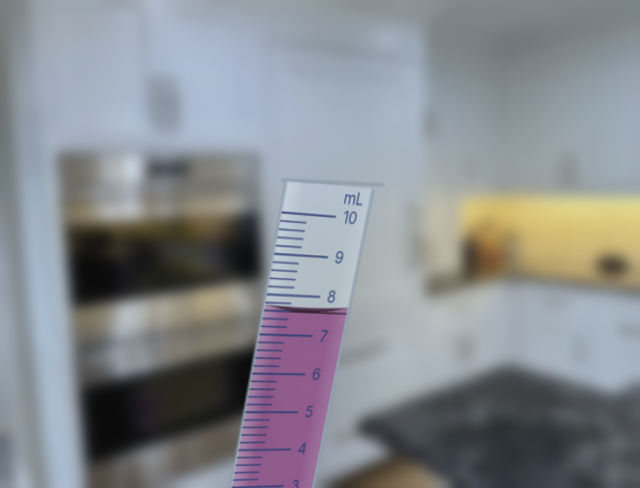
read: 7.6 mL
